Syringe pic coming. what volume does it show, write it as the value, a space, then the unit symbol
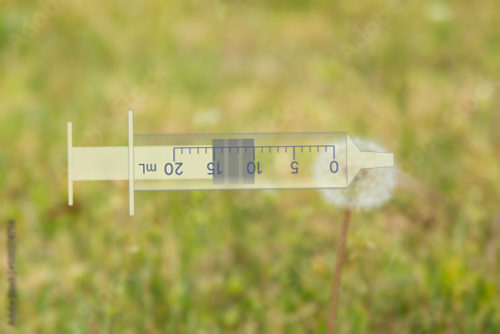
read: 10 mL
